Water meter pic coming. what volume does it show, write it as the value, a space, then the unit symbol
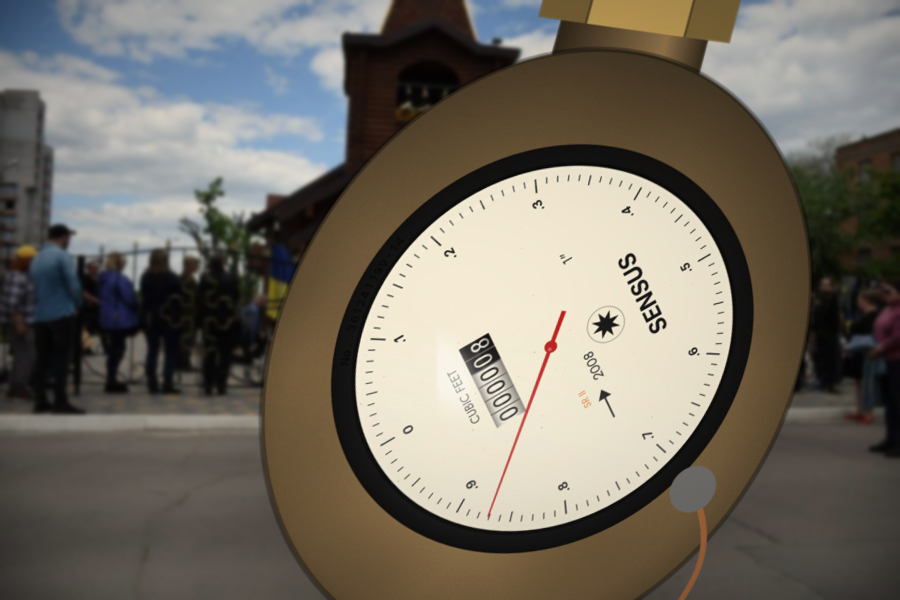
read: 7.87 ft³
